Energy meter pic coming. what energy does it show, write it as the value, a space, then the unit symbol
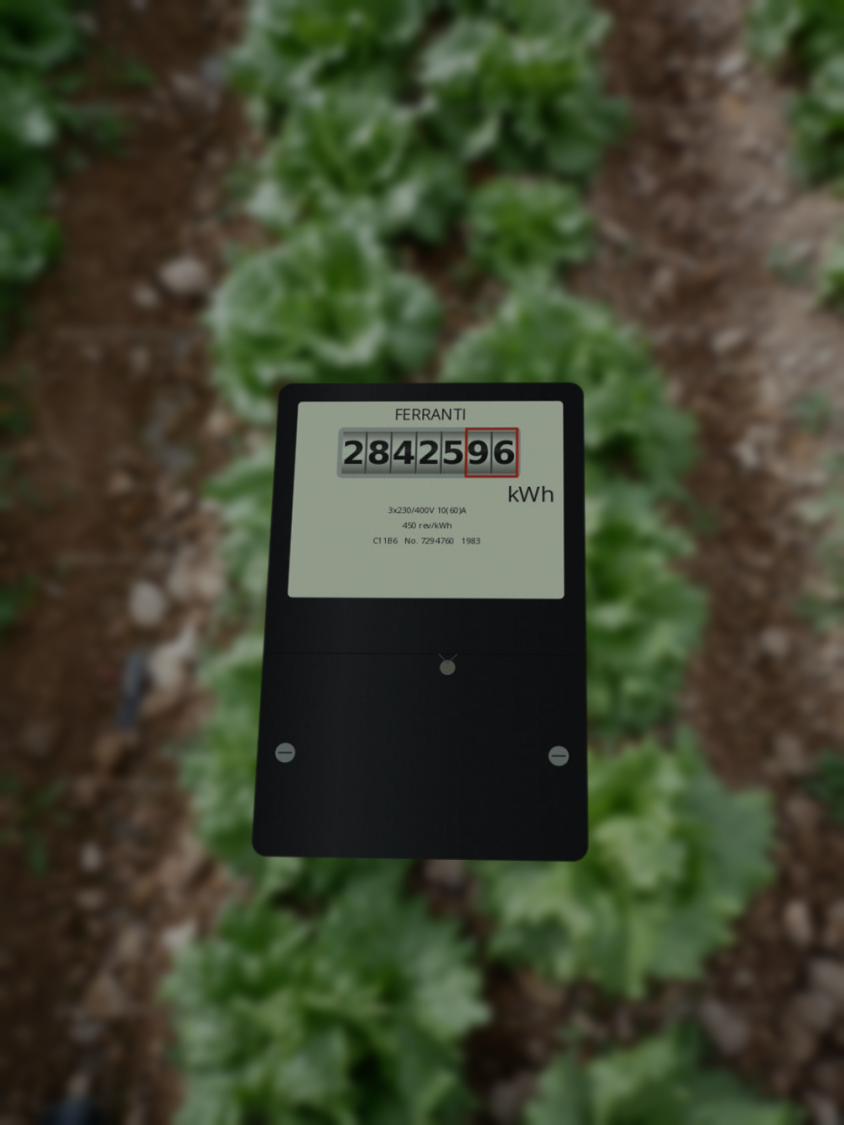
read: 28425.96 kWh
